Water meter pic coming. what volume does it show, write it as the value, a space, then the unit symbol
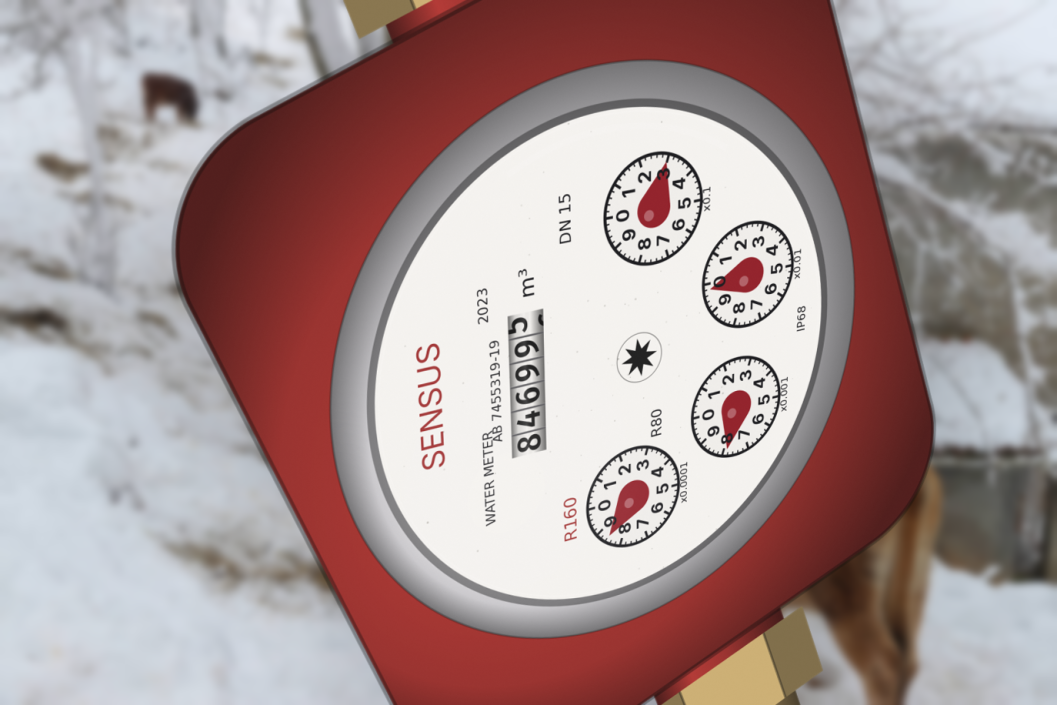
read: 846995.2978 m³
